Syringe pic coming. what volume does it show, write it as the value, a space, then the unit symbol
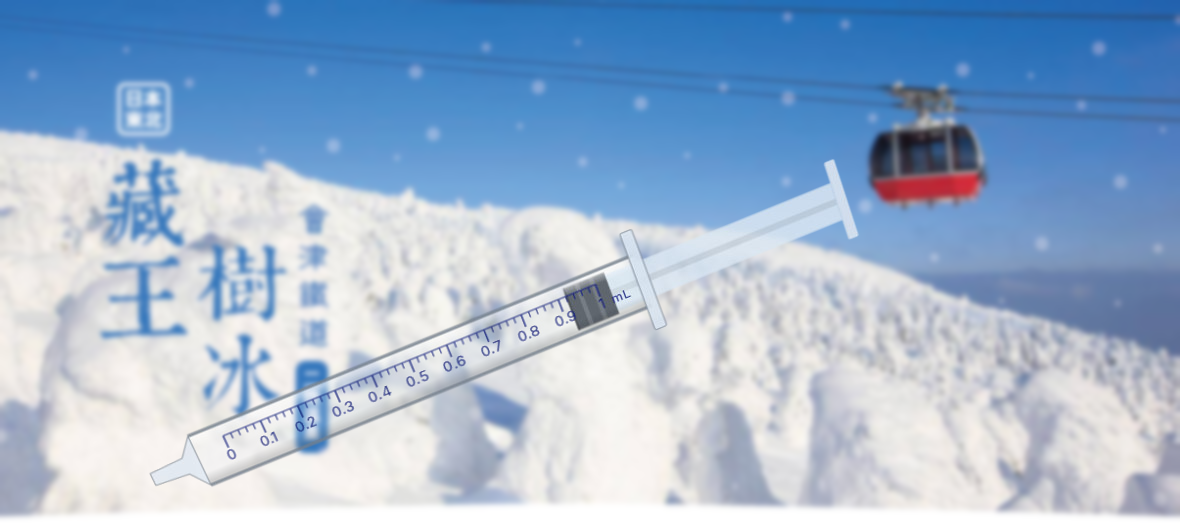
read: 0.92 mL
